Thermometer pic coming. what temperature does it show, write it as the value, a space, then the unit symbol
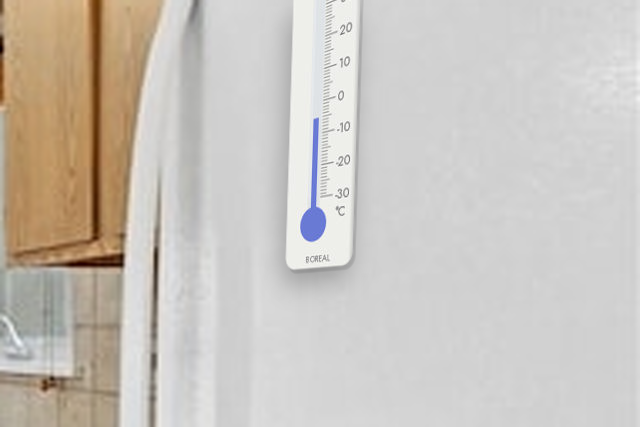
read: -5 °C
